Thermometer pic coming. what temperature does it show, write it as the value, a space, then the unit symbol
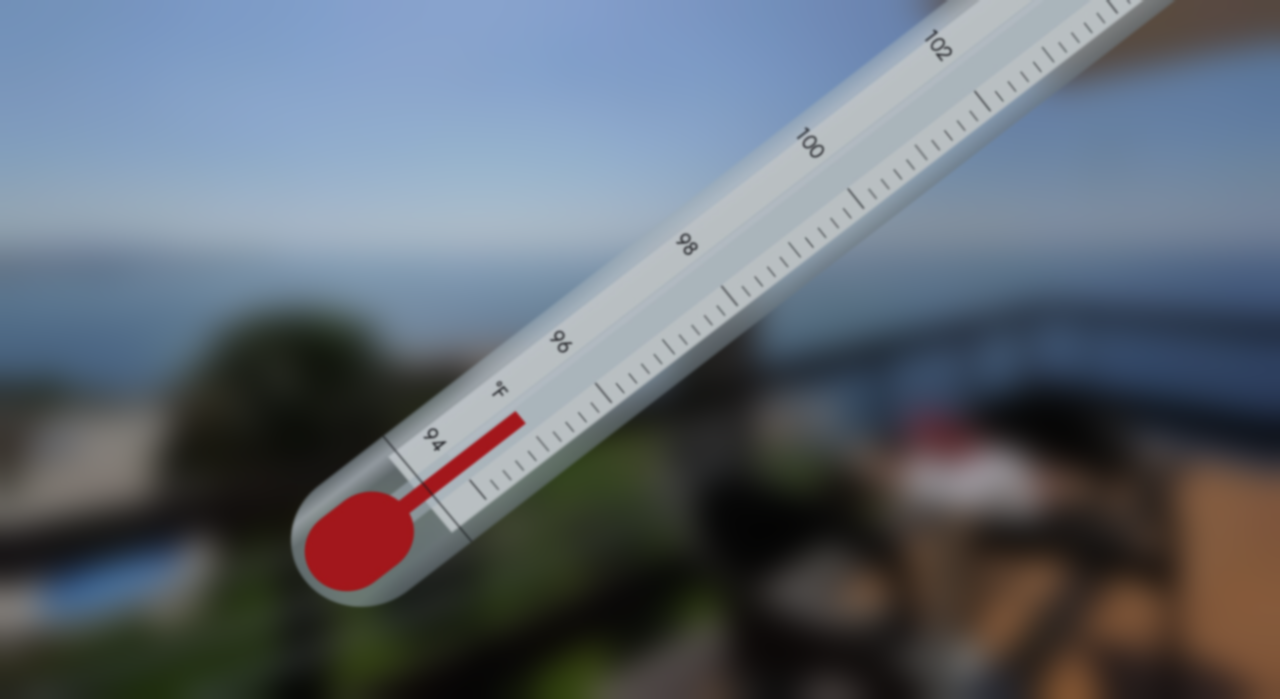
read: 95 °F
